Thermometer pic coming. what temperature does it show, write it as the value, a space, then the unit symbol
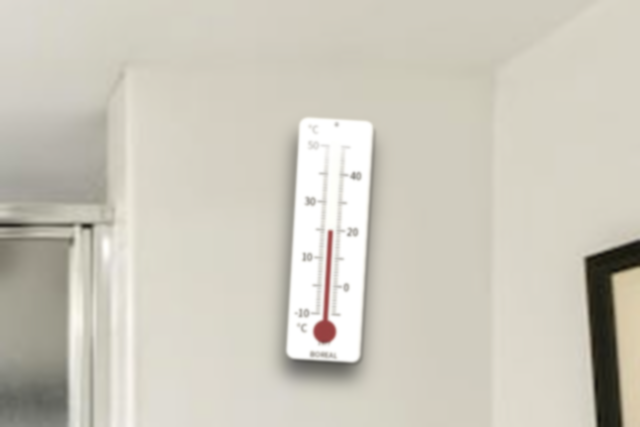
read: 20 °C
